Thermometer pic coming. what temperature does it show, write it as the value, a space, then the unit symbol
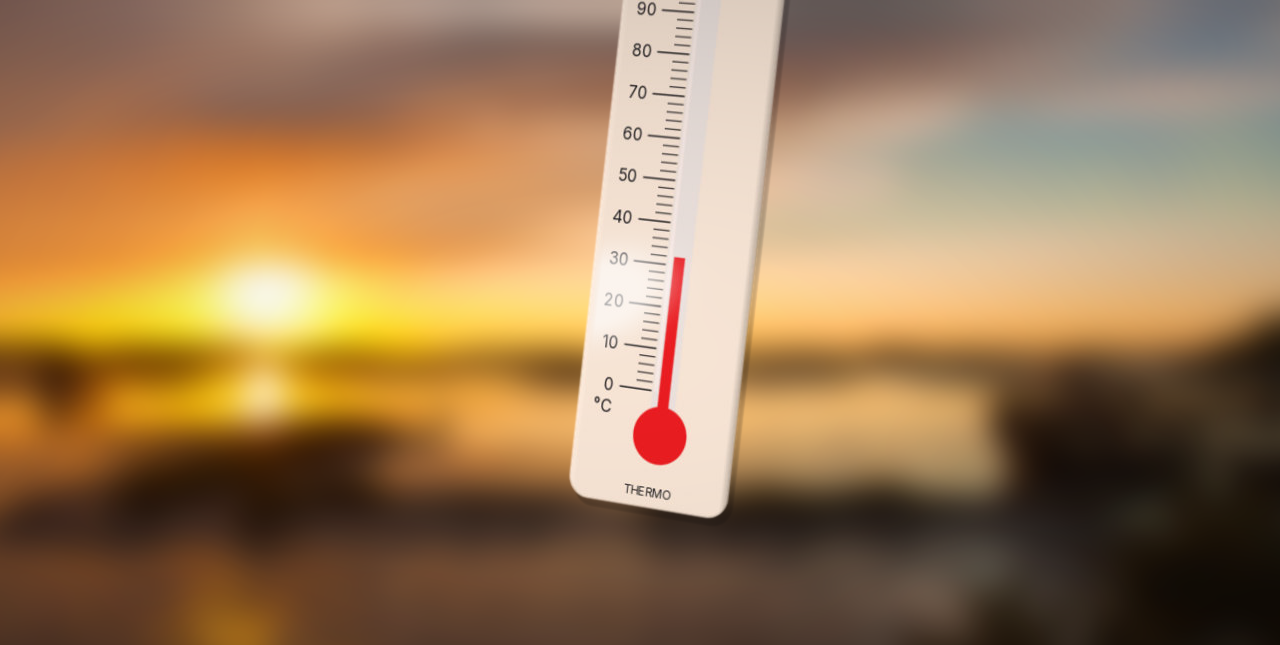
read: 32 °C
